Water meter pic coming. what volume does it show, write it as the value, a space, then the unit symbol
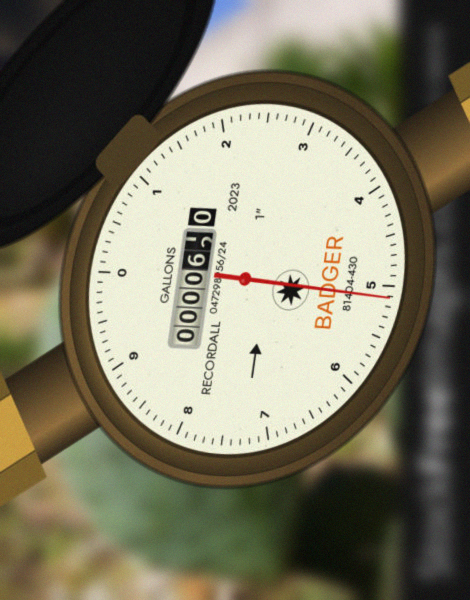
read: 615.1 gal
